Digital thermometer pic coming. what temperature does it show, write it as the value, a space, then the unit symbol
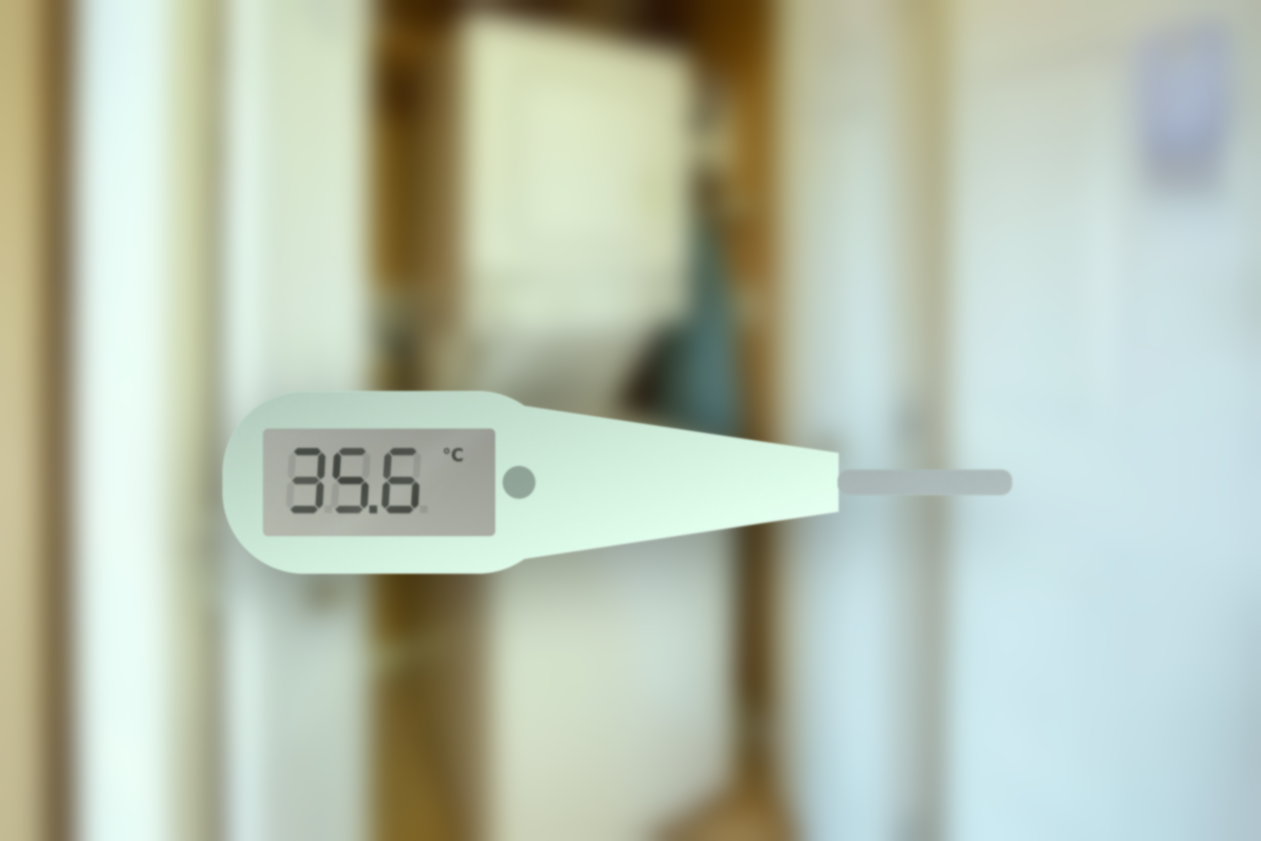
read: 35.6 °C
